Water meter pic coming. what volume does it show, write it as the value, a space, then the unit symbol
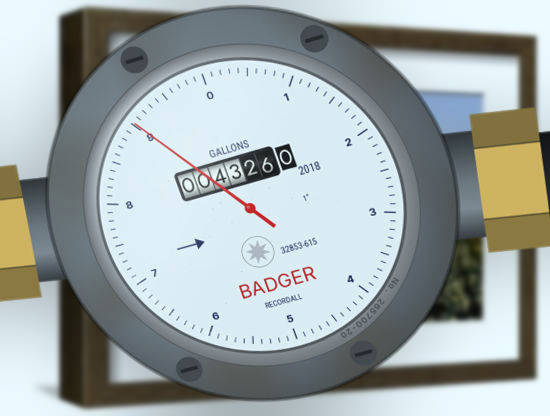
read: 43259.0 gal
